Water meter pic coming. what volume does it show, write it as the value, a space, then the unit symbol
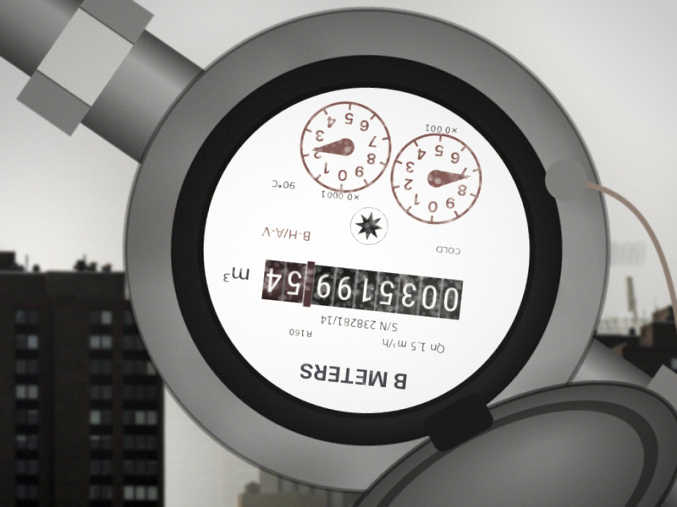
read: 35199.5472 m³
